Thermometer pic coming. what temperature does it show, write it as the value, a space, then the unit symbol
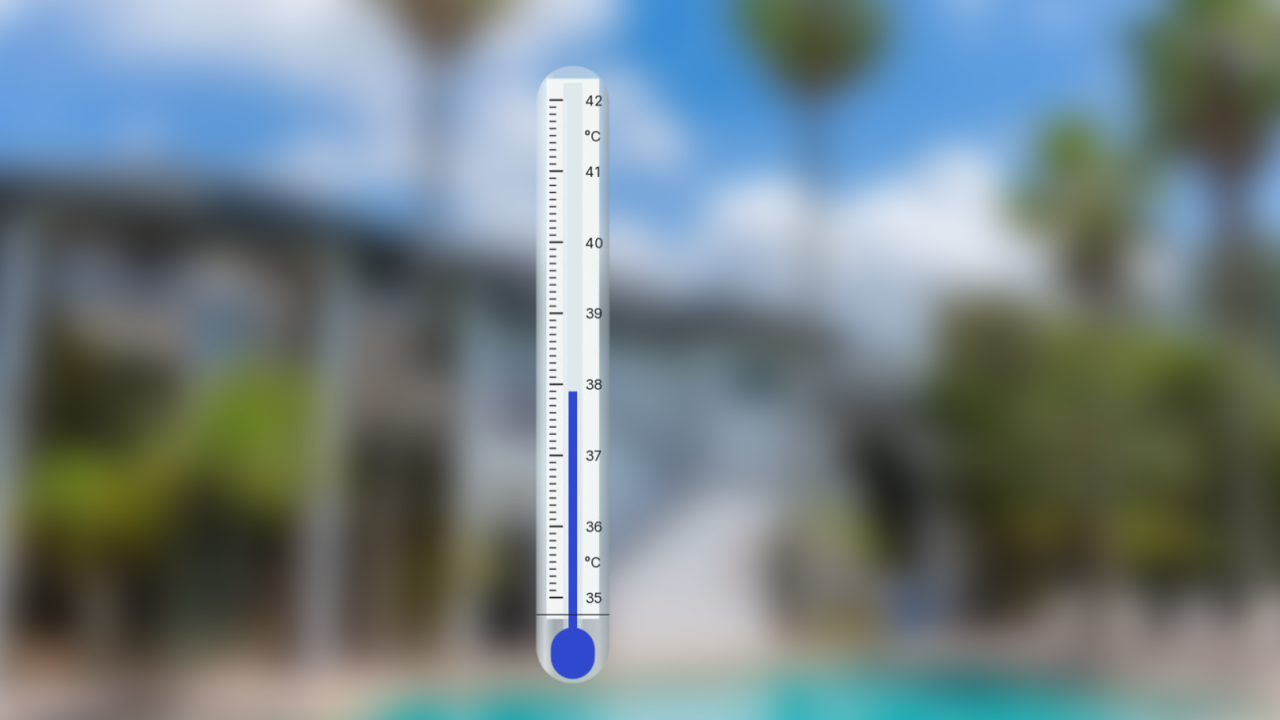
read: 37.9 °C
